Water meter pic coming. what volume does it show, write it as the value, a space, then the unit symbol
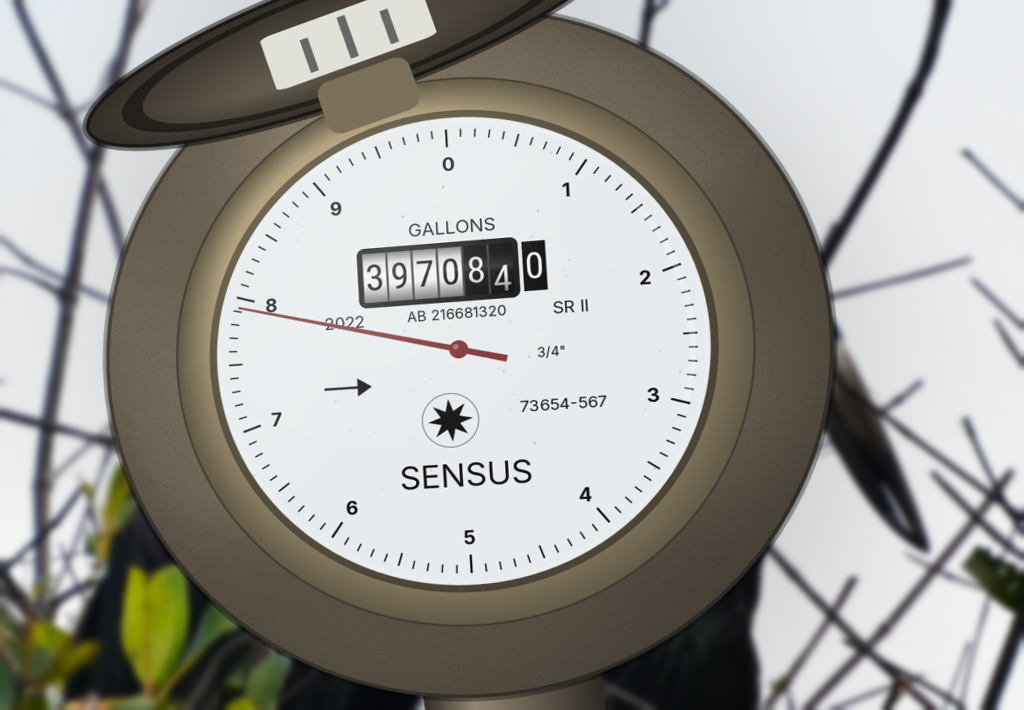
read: 3970837.9 gal
